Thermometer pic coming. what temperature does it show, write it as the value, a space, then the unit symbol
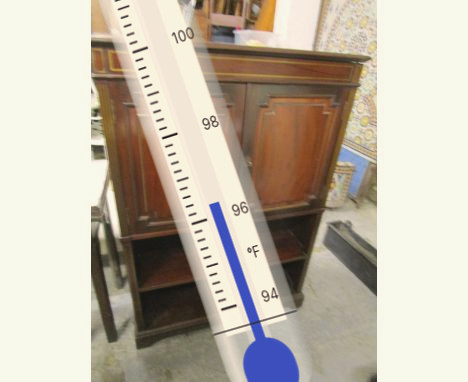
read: 96.3 °F
